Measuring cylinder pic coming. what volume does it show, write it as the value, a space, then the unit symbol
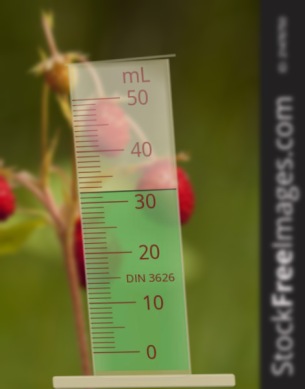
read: 32 mL
